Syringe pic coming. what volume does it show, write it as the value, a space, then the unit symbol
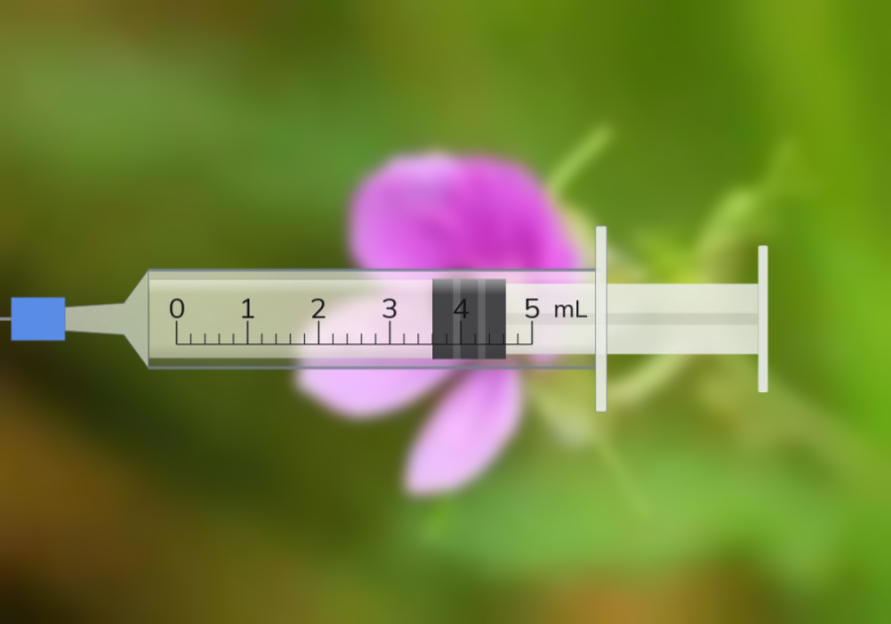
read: 3.6 mL
